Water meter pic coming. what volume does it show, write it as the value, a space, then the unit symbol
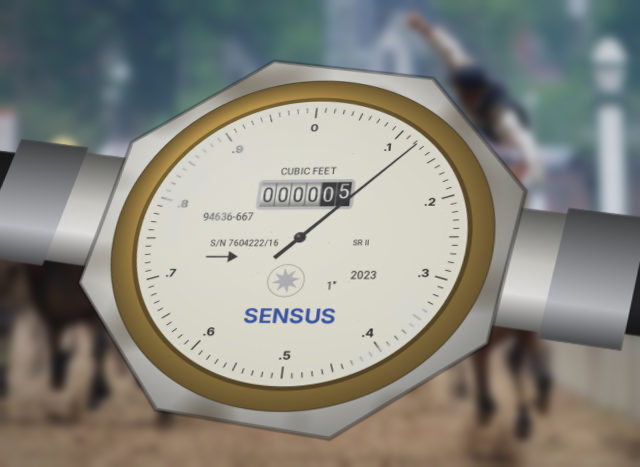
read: 5.12 ft³
